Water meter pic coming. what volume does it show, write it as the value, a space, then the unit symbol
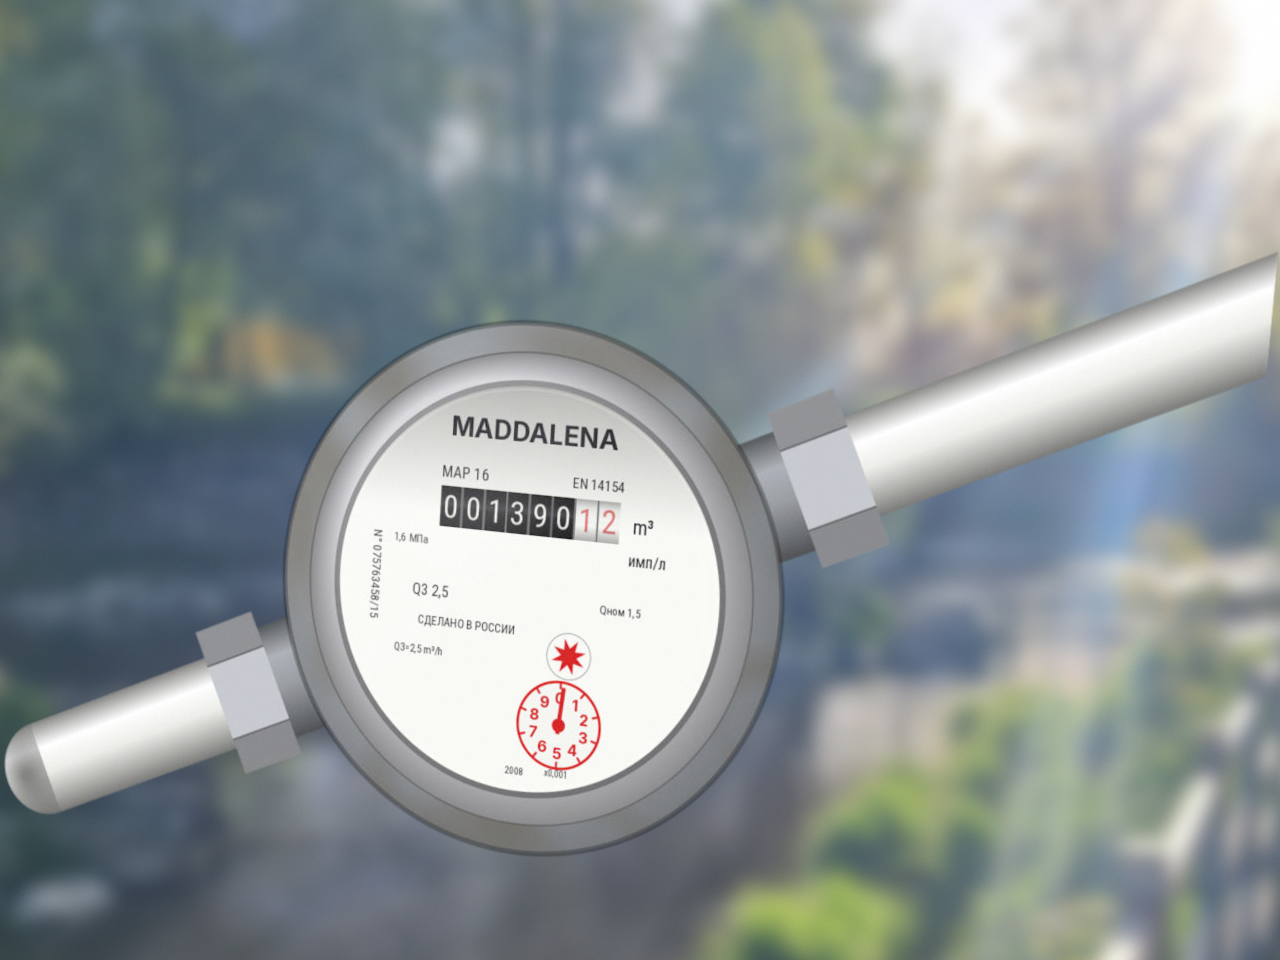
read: 1390.120 m³
